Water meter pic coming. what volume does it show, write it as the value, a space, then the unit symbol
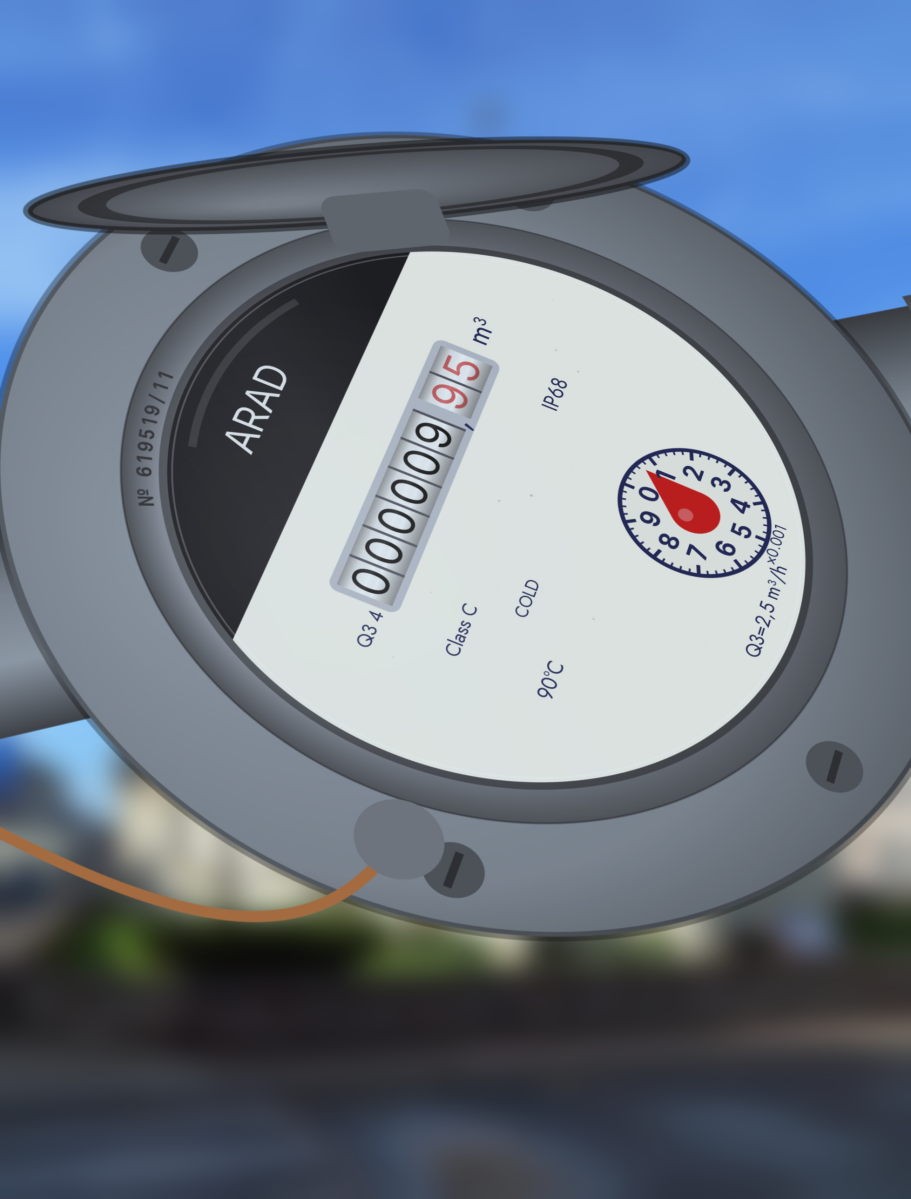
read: 9.950 m³
